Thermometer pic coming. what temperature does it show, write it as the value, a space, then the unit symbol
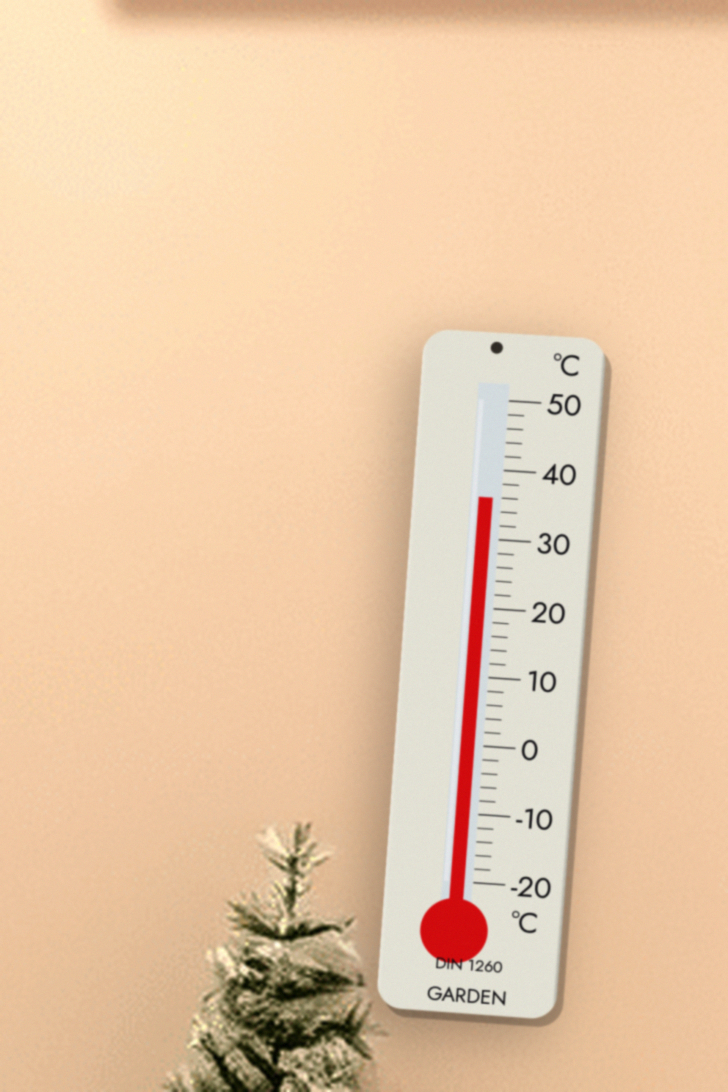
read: 36 °C
